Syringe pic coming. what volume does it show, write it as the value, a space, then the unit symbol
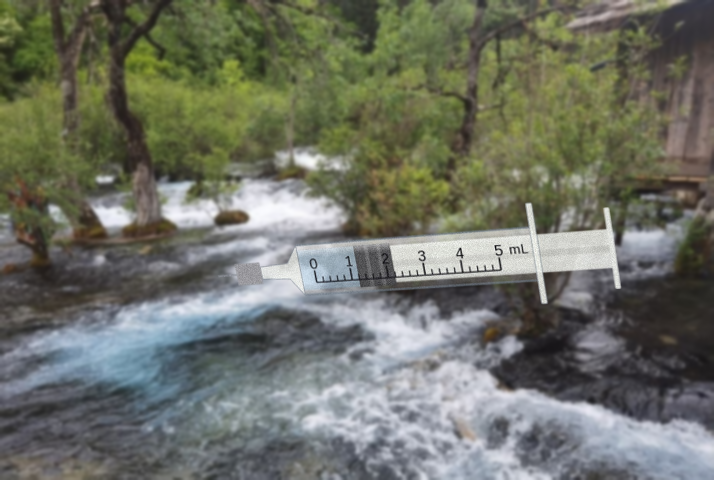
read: 1.2 mL
